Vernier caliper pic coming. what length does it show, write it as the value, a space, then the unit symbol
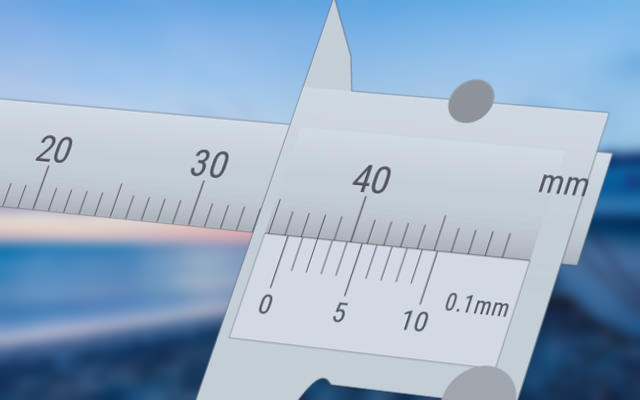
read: 36.2 mm
